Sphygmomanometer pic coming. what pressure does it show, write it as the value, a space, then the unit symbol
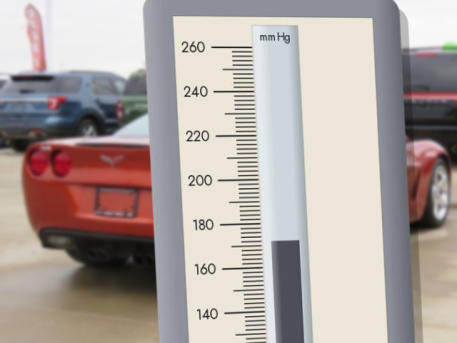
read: 172 mmHg
